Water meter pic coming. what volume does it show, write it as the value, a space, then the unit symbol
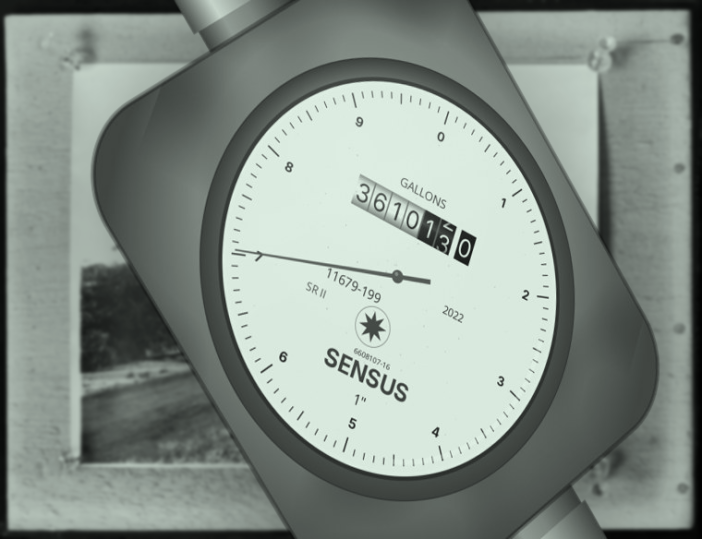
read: 3610127.0 gal
